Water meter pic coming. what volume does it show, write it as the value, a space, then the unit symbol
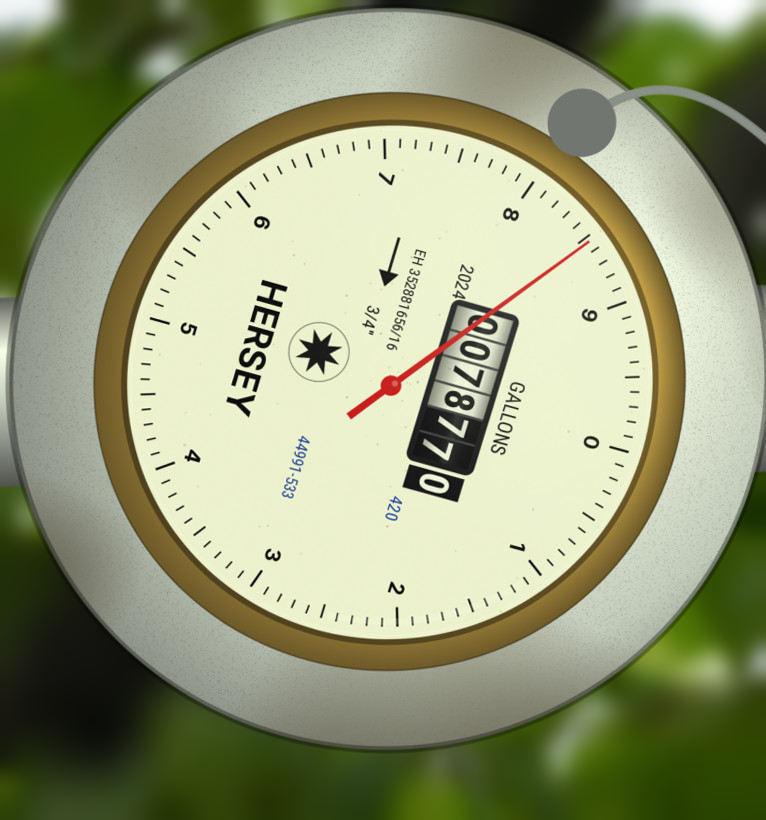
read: 78768.5 gal
